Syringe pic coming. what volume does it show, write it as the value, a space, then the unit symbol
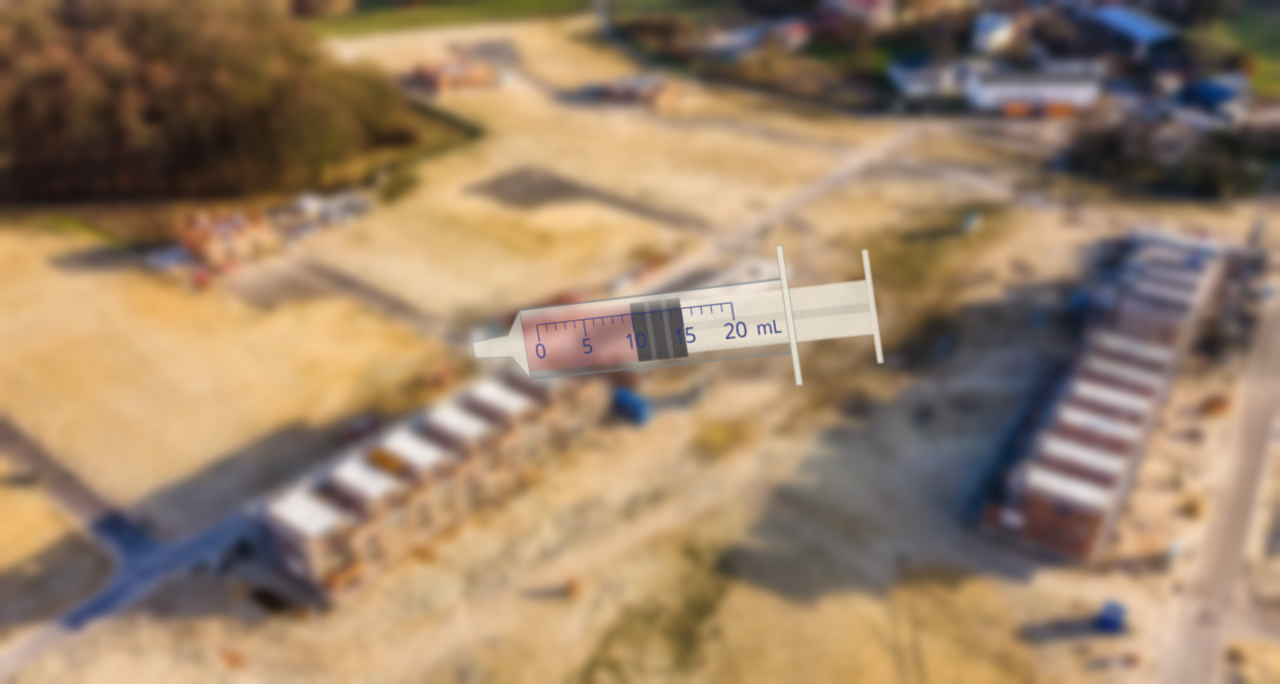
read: 10 mL
